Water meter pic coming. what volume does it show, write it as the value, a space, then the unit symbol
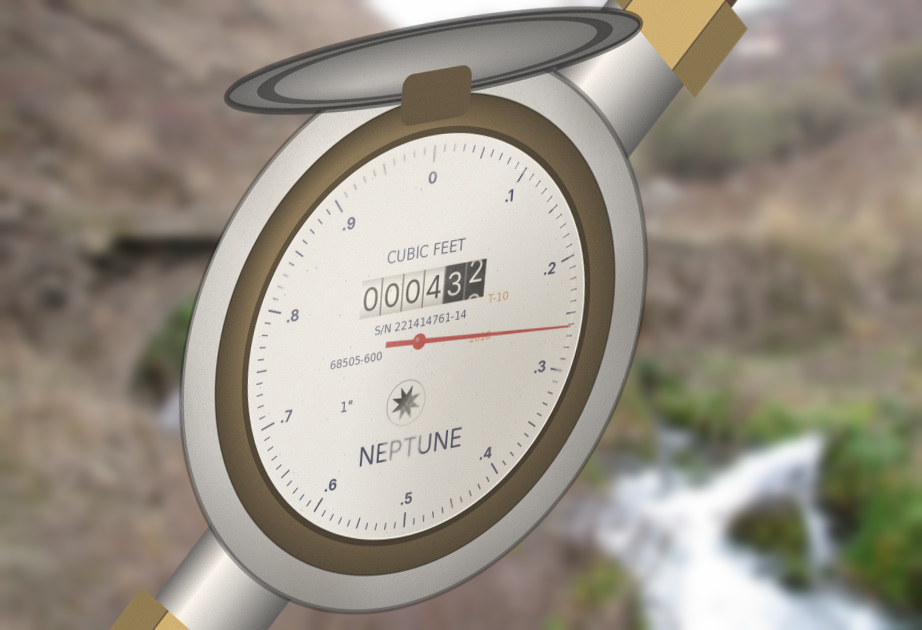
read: 432.26 ft³
